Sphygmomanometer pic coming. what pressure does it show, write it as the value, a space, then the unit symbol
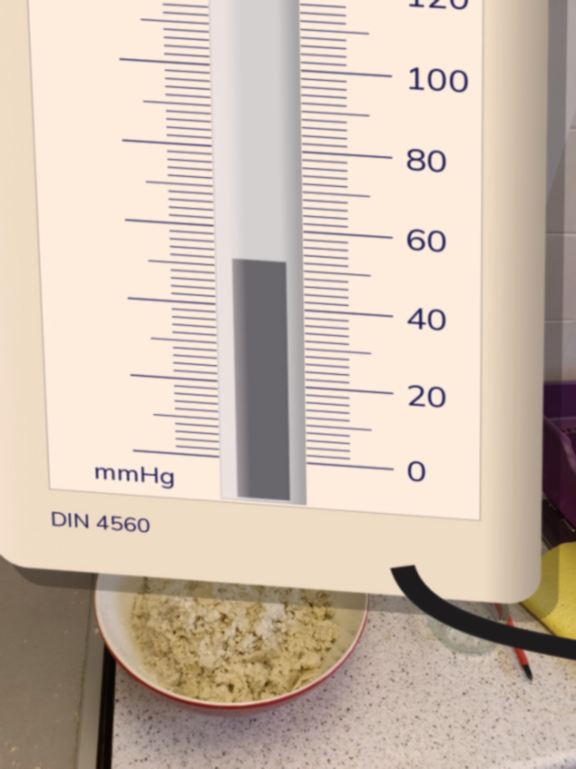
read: 52 mmHg
